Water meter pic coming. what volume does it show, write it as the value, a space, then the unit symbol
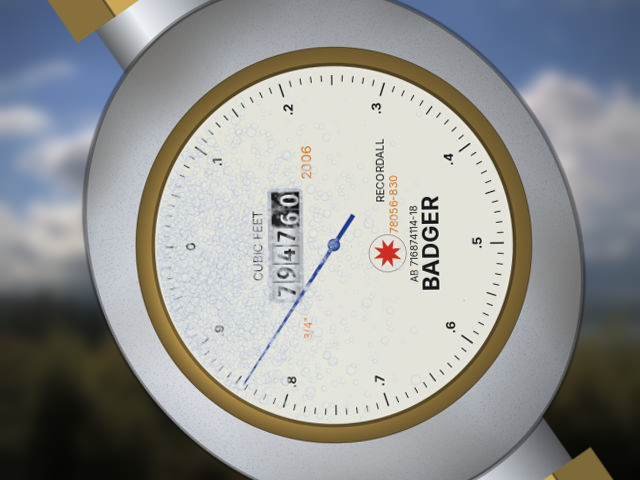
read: 794759.84 ft³
